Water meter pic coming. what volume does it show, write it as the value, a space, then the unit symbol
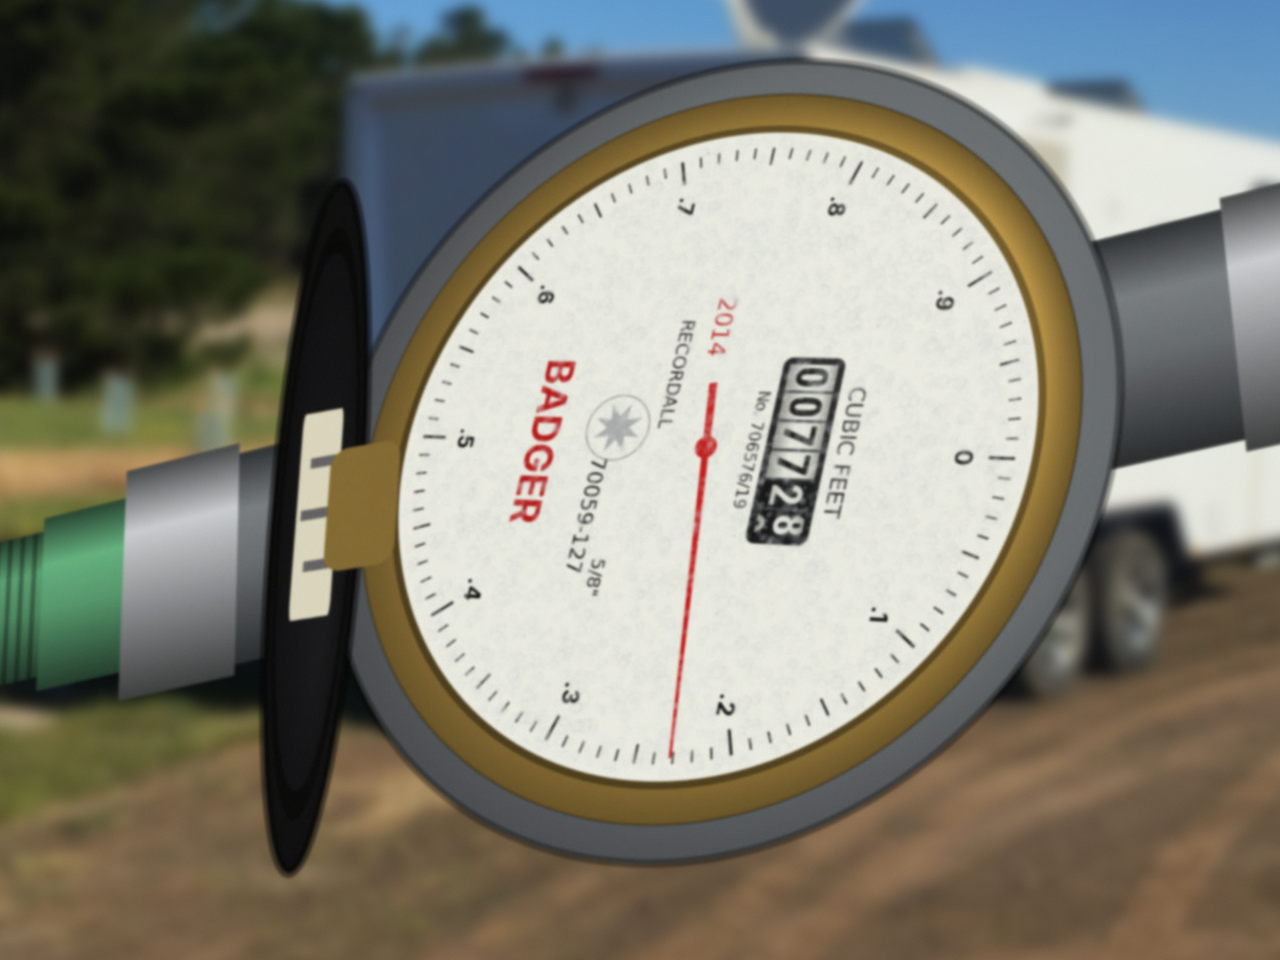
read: 7728.23 ft³
